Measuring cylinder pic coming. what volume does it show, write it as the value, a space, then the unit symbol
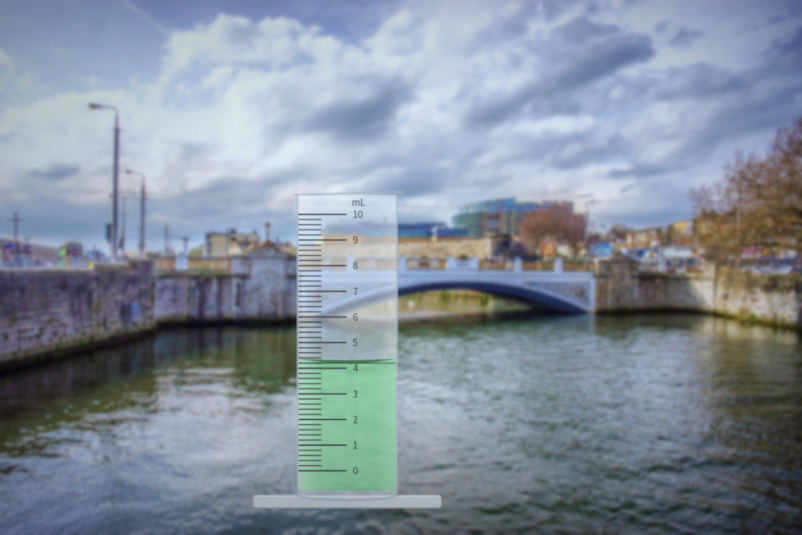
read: 4.2 mL
